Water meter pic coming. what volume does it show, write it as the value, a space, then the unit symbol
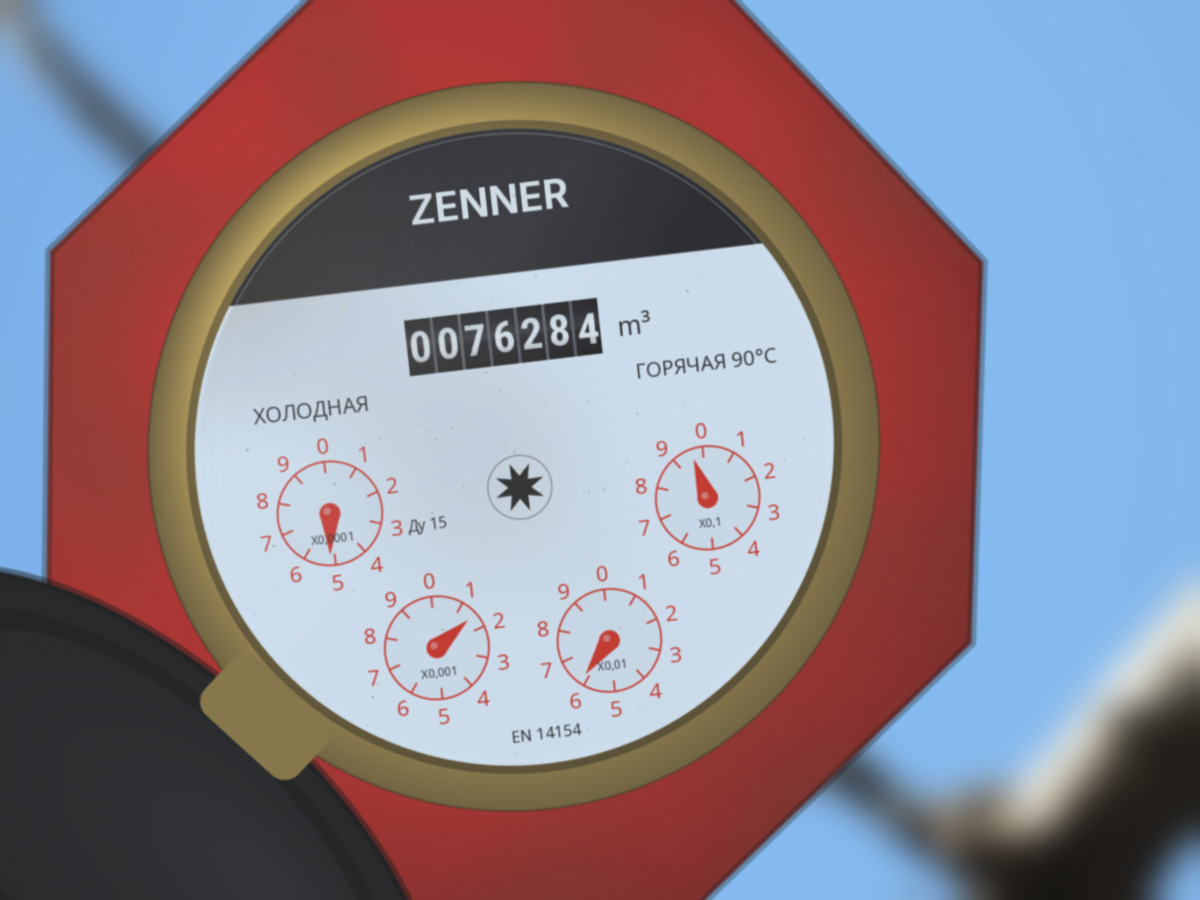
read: 76283.9615 m³
